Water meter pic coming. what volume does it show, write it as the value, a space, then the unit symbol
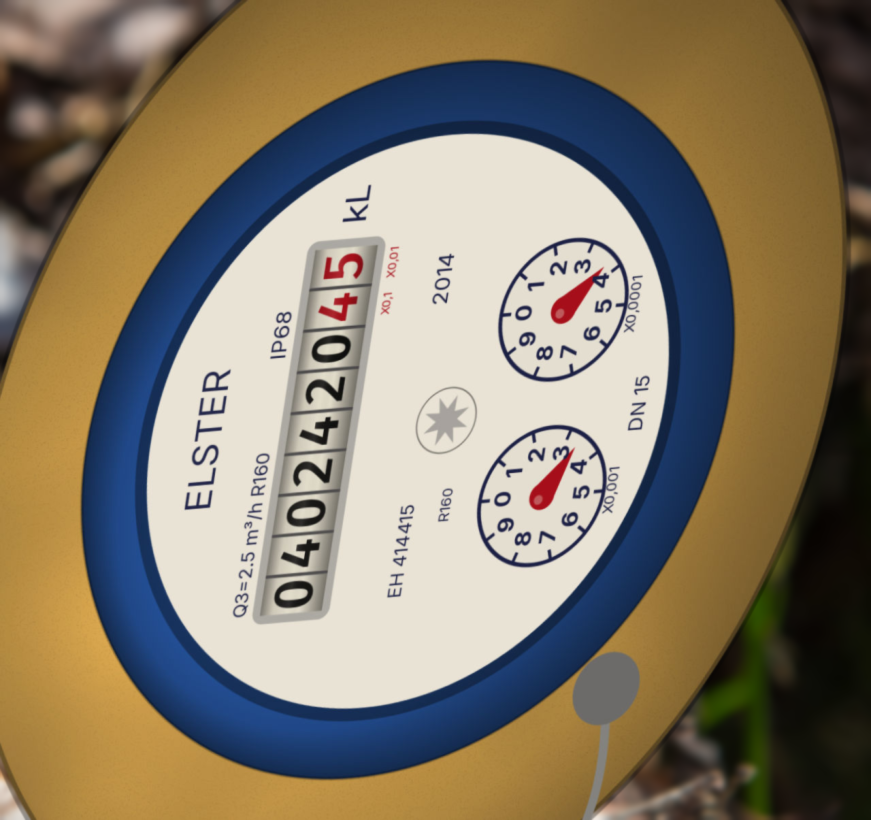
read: 402420.4533 kL
